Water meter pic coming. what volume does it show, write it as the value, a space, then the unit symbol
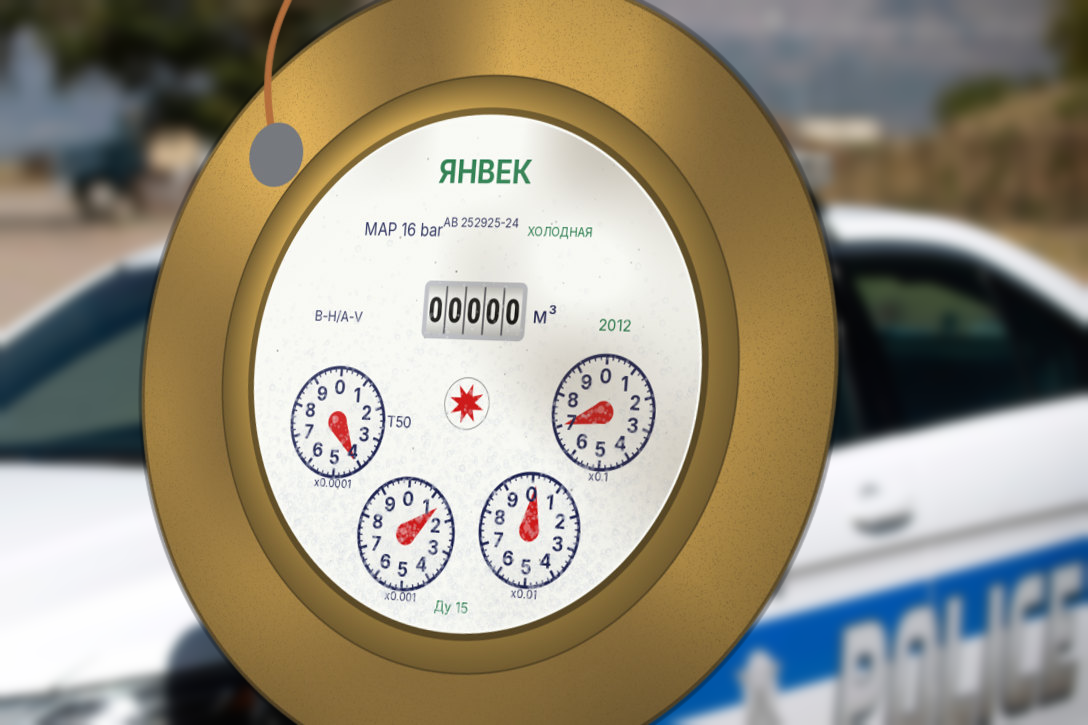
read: 0.7014 m³
